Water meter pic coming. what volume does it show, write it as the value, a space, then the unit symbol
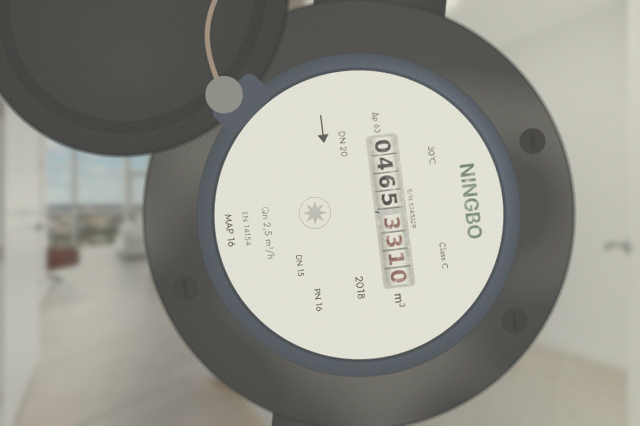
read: 465.3310 m³
